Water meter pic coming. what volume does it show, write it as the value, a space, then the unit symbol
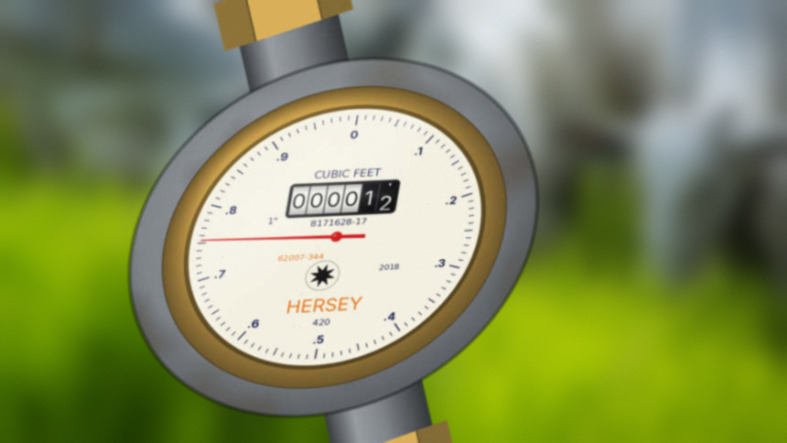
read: 11.75 ft³
